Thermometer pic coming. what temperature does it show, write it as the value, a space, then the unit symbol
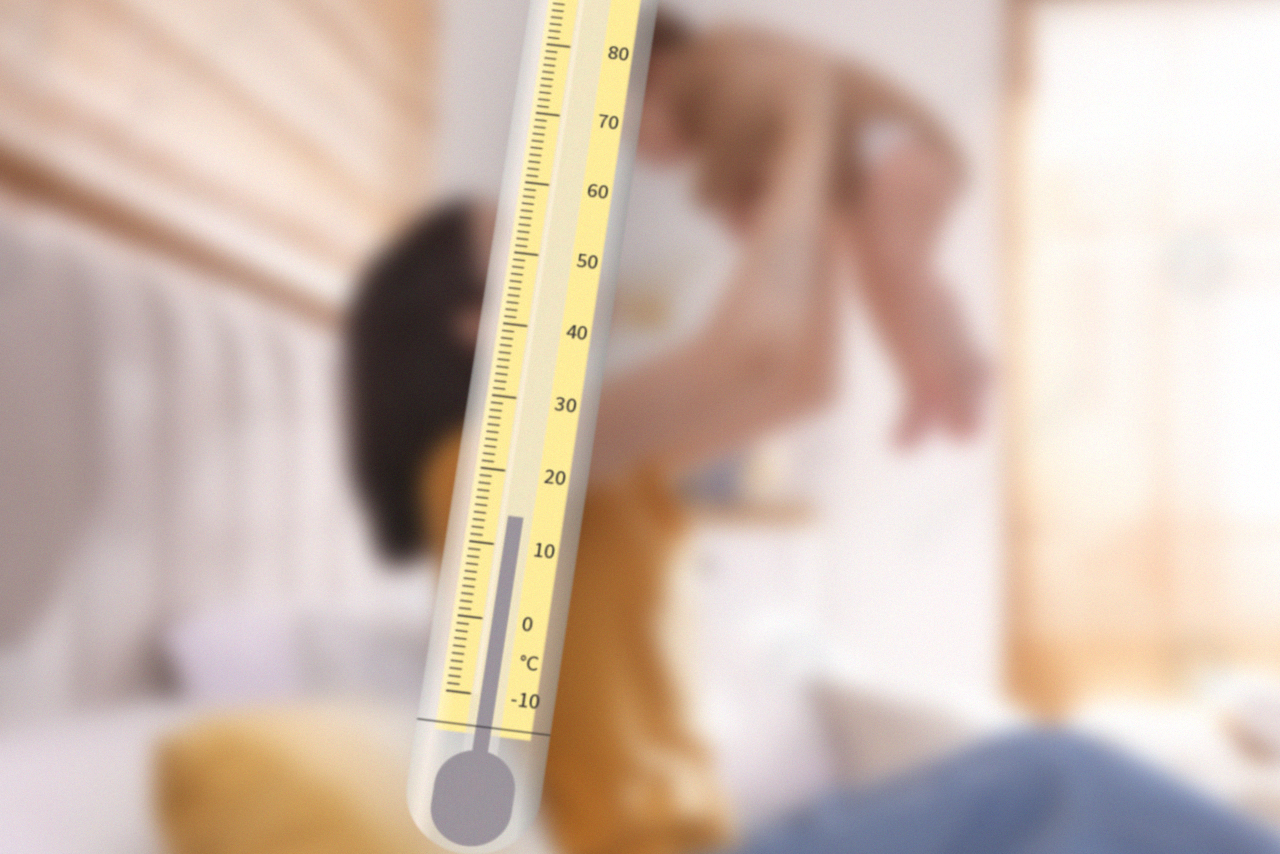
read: 14 °C
